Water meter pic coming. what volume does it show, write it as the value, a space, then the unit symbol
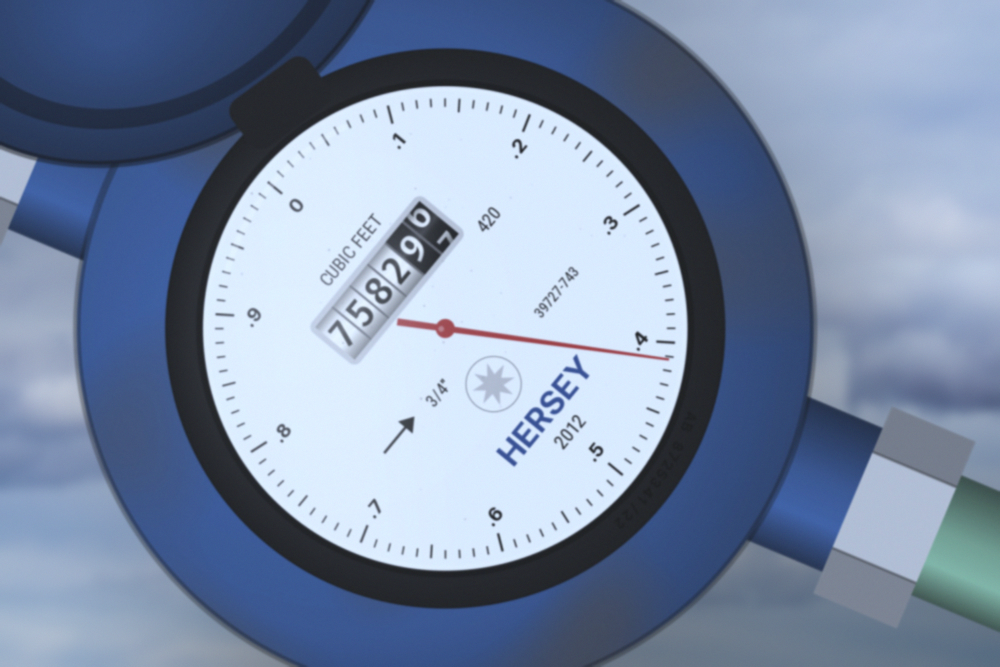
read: 758296.41 ft³
